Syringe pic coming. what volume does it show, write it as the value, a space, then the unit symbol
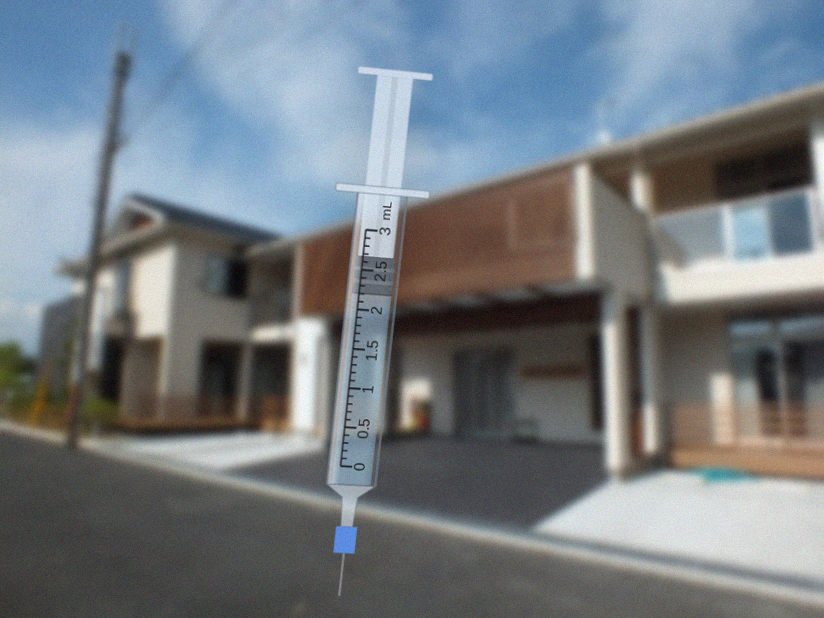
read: 2.2 mL
